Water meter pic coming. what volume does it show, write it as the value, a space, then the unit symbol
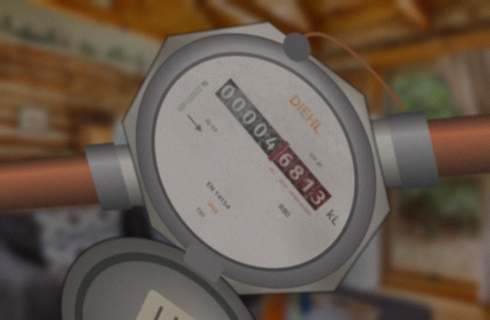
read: 4.6813 kL
